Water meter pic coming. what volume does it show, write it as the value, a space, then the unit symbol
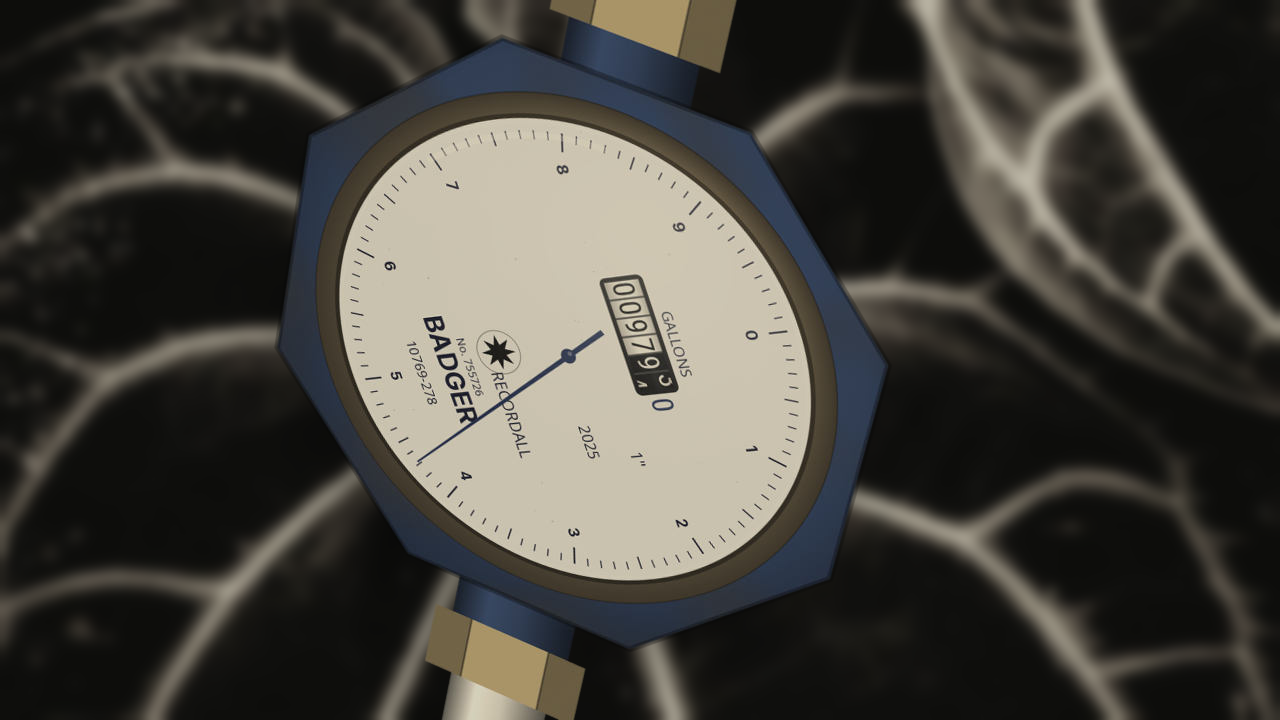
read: 97934.3 gal
